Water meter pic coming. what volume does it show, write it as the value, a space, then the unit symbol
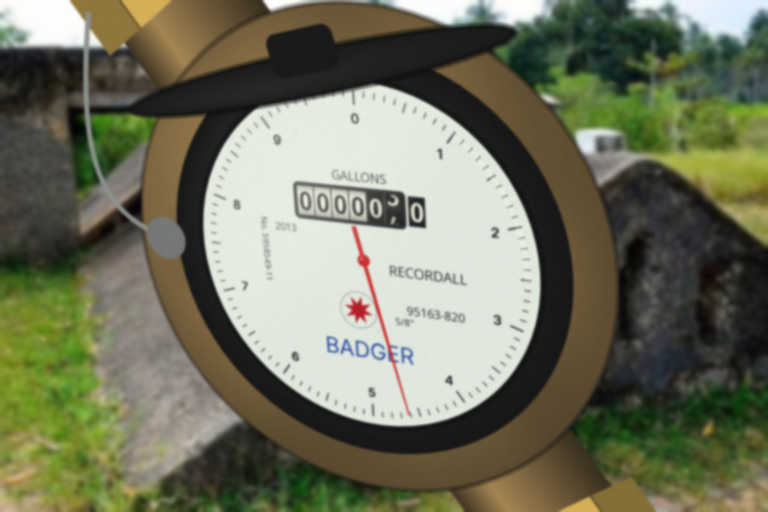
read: 34.6 gal
